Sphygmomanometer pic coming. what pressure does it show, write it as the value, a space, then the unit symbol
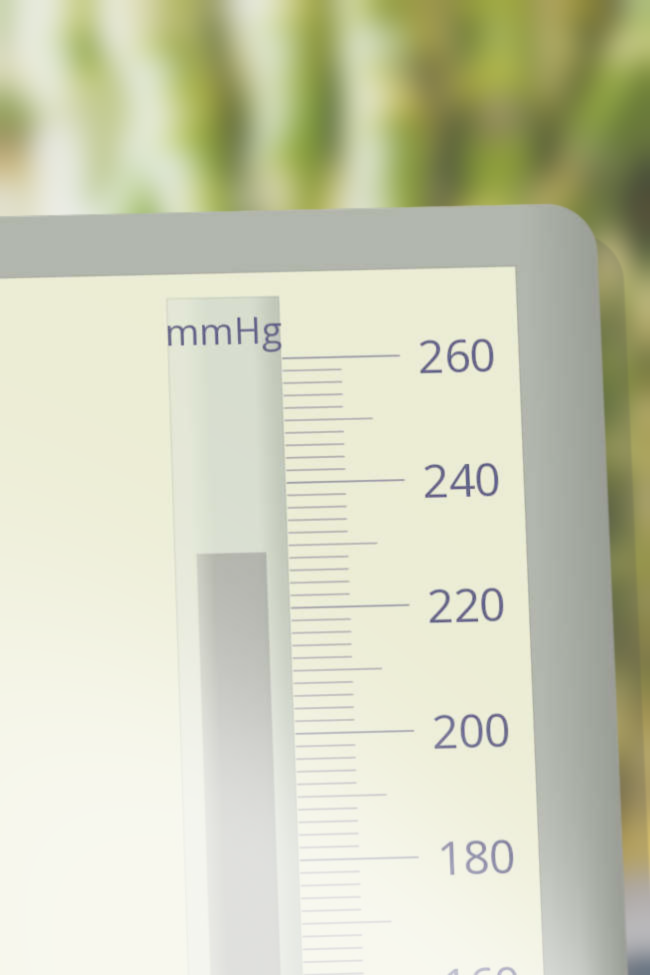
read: 229 mmHg
